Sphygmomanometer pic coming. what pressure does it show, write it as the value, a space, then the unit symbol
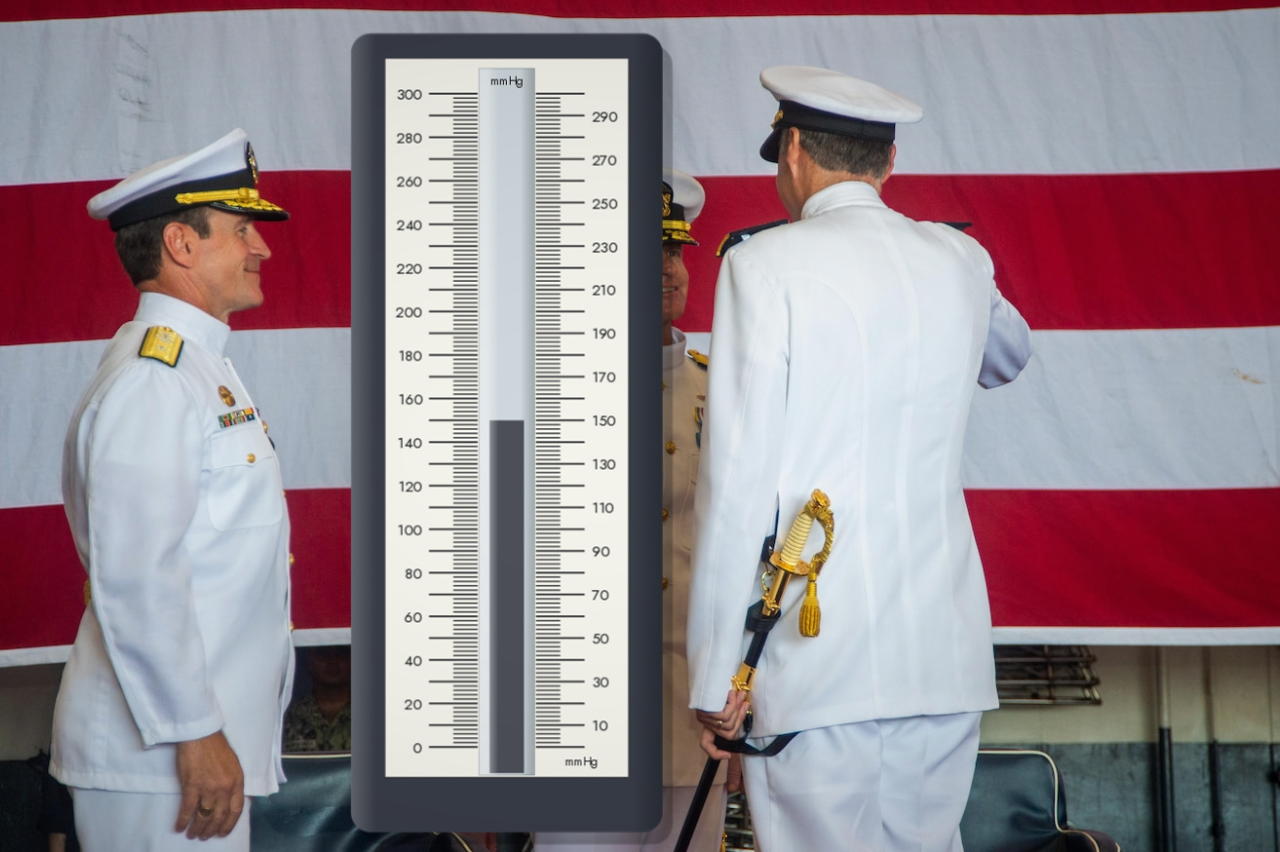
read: 150 mmHg
